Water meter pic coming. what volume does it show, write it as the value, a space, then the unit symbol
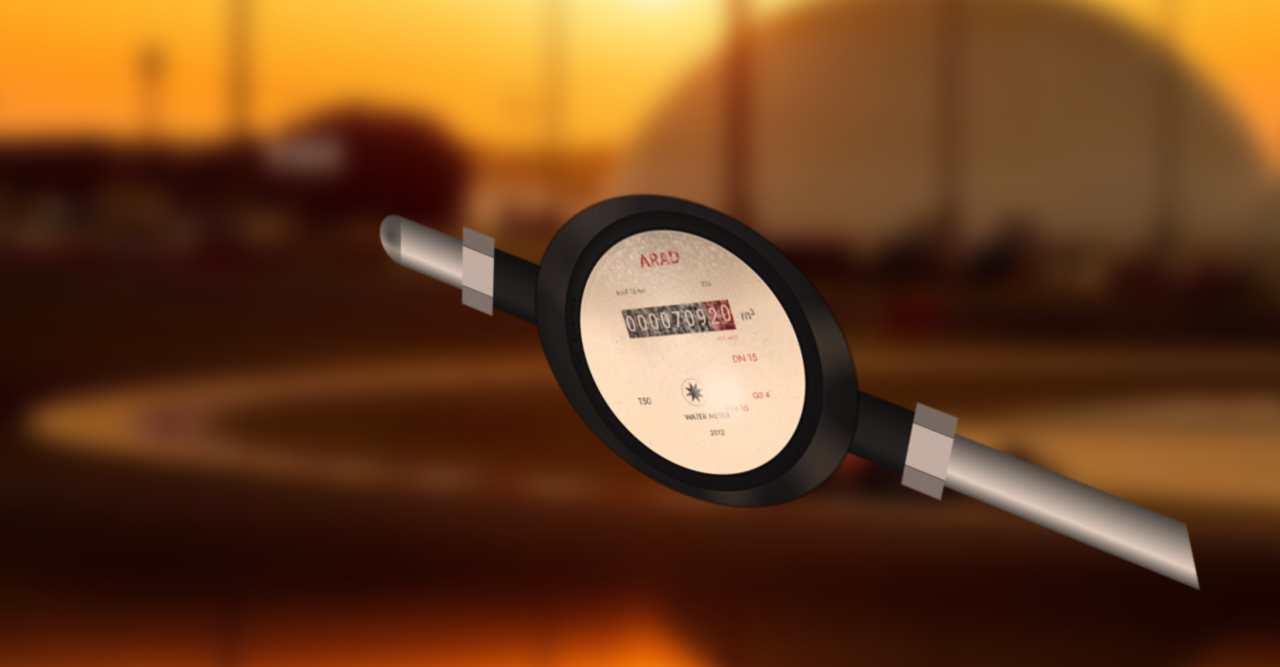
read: 709.20 m³
